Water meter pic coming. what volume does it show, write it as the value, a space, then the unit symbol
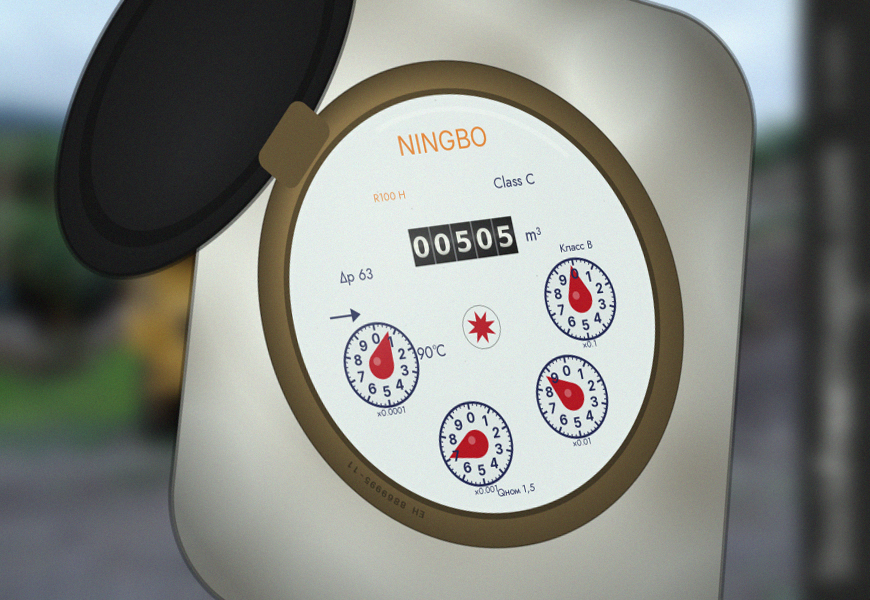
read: 504.9870 m³
